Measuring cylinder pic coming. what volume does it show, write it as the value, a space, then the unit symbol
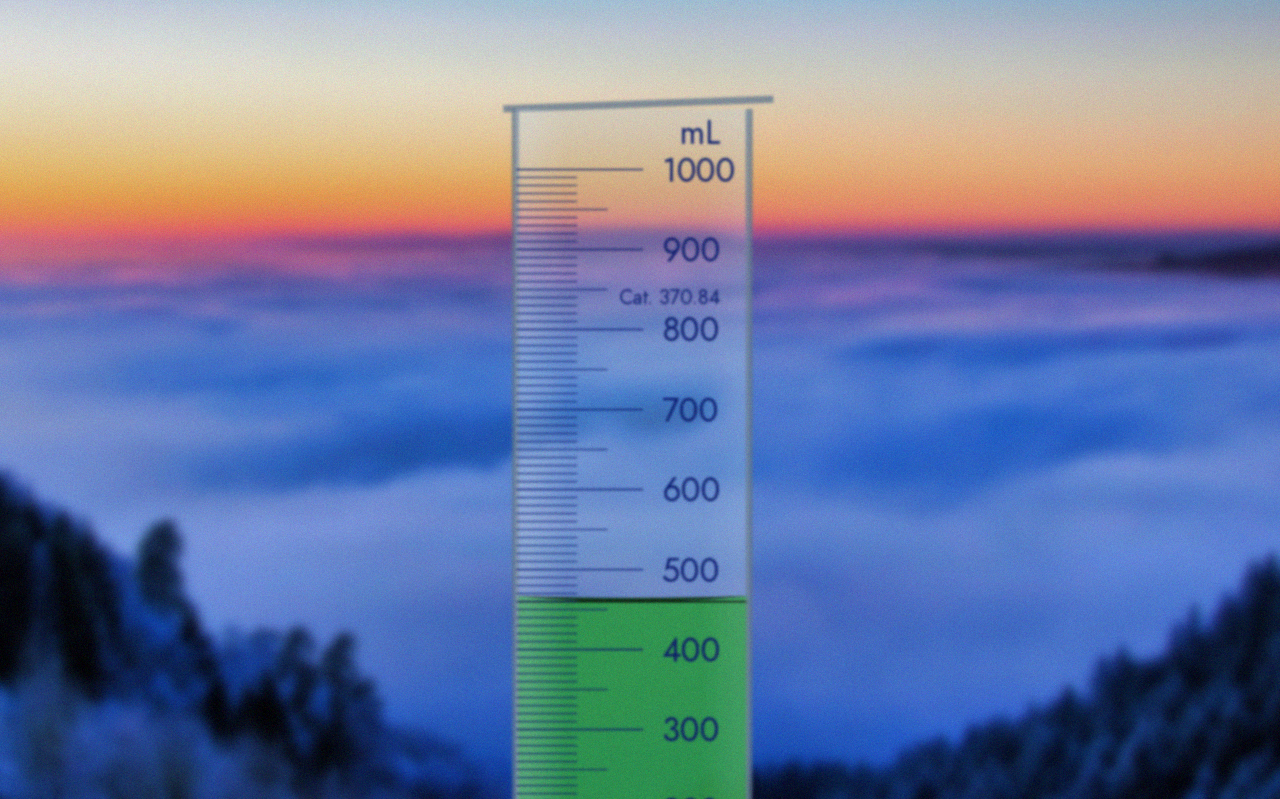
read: 460 mL
